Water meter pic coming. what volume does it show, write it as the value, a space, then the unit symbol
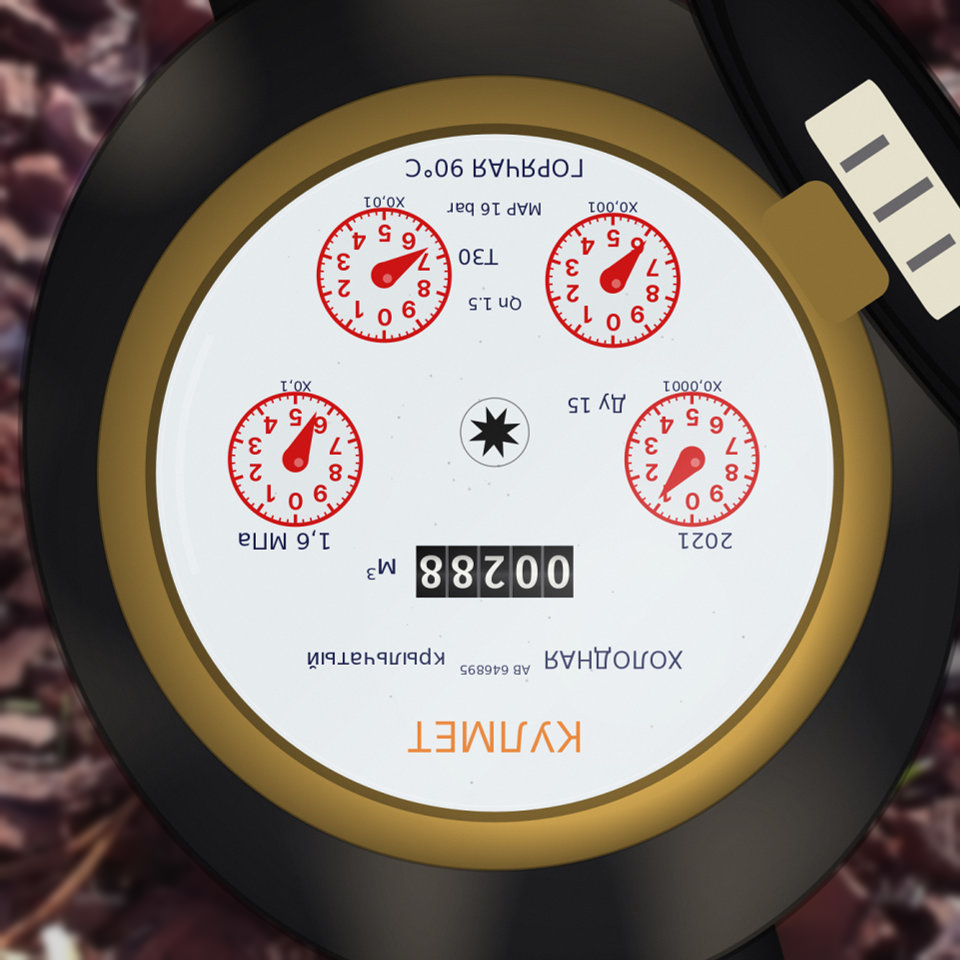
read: 288.5661 m³
